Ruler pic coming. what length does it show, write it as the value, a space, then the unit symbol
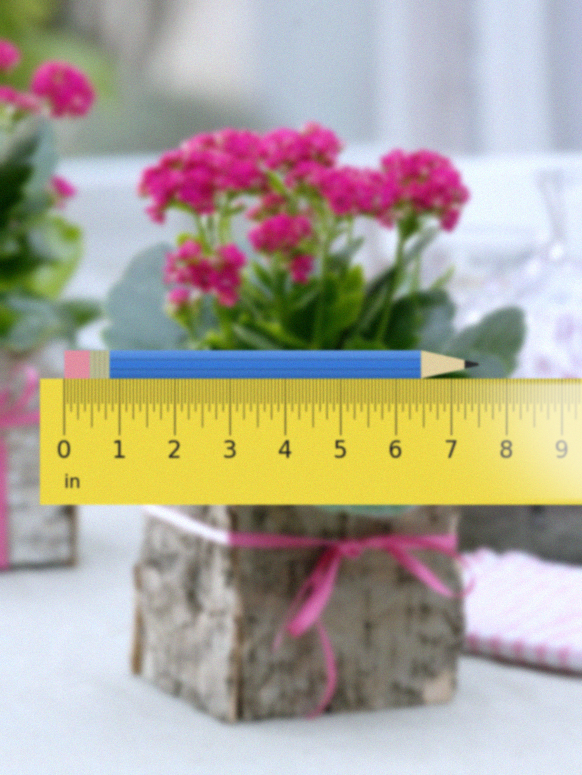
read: 7.5 in
